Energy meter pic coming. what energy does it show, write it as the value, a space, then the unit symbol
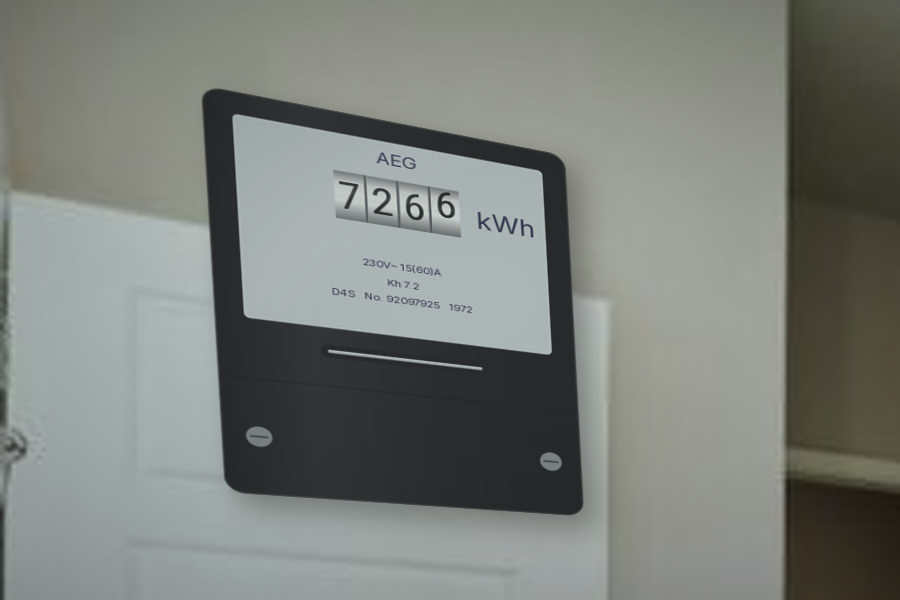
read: 7266 kWh
